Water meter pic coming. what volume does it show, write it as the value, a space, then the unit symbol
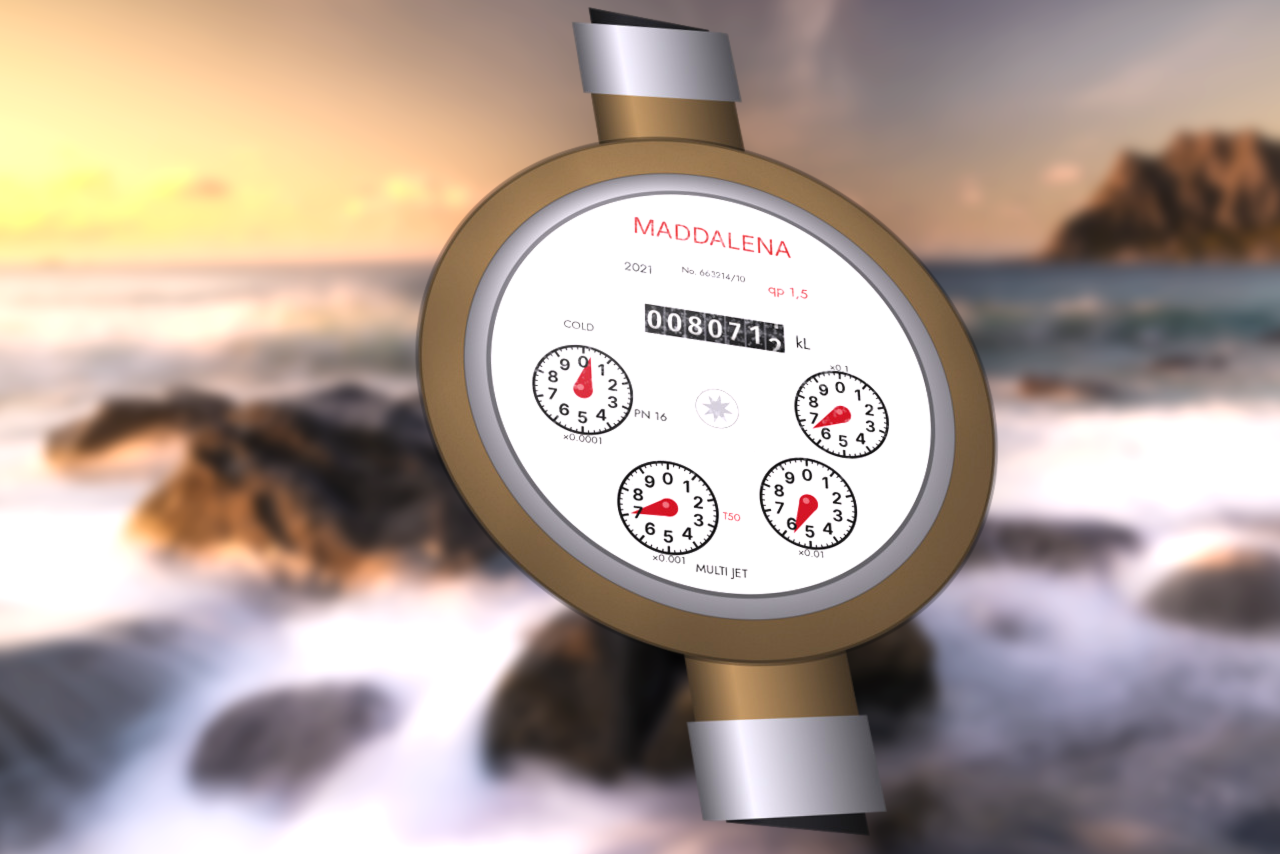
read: 80711.6570 kL
